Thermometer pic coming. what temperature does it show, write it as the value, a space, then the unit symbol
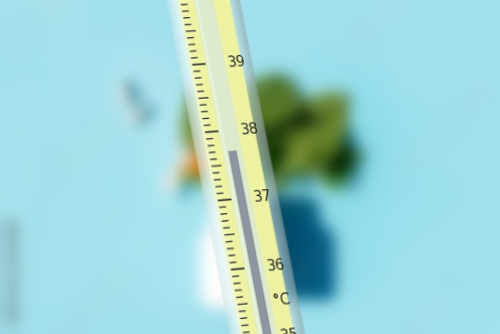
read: 37.7 °C
